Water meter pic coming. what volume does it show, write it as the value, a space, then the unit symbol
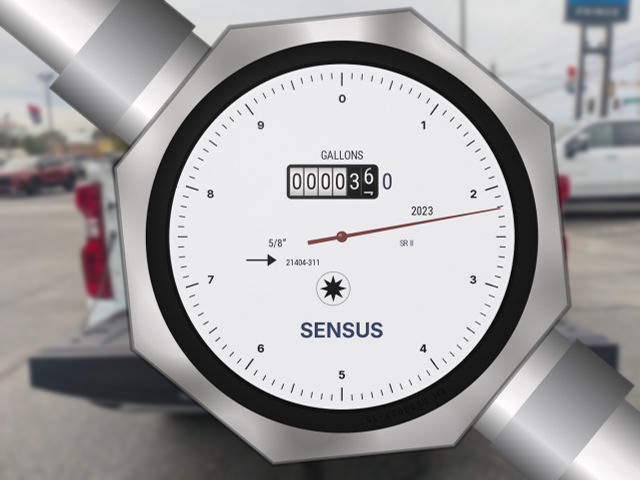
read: 362.2 gal
